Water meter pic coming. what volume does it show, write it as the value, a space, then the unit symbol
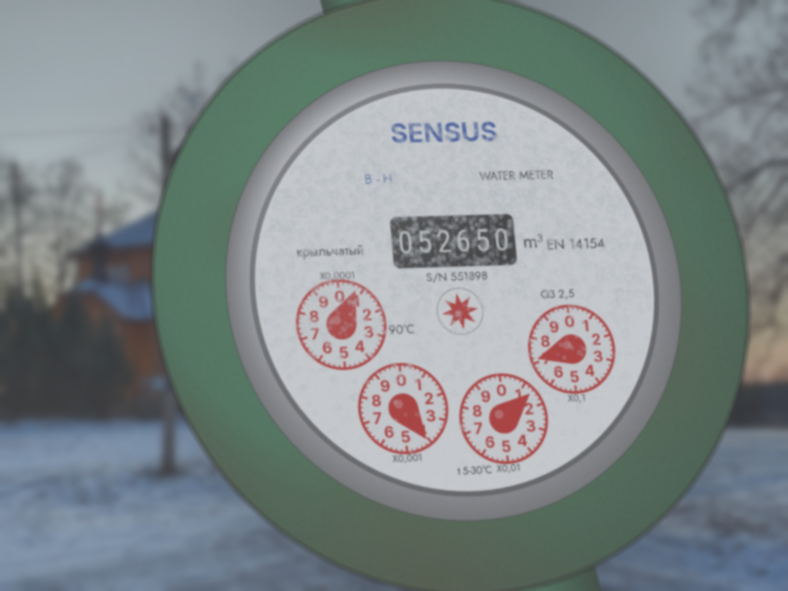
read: 52650.7140 m³
